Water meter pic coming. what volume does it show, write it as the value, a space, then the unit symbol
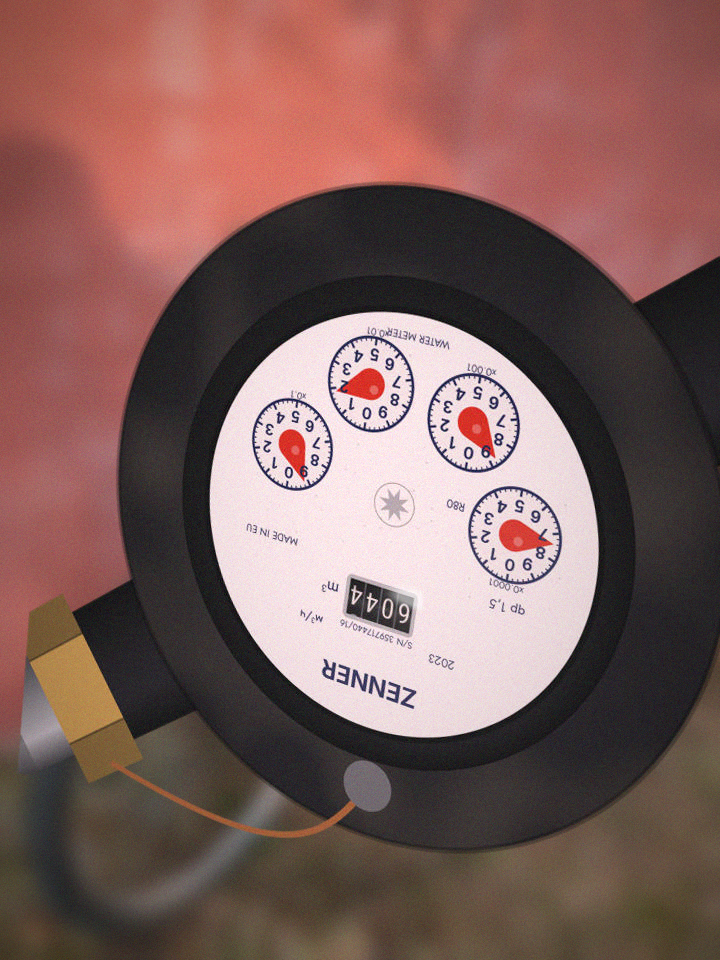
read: 6043.9187 m³
